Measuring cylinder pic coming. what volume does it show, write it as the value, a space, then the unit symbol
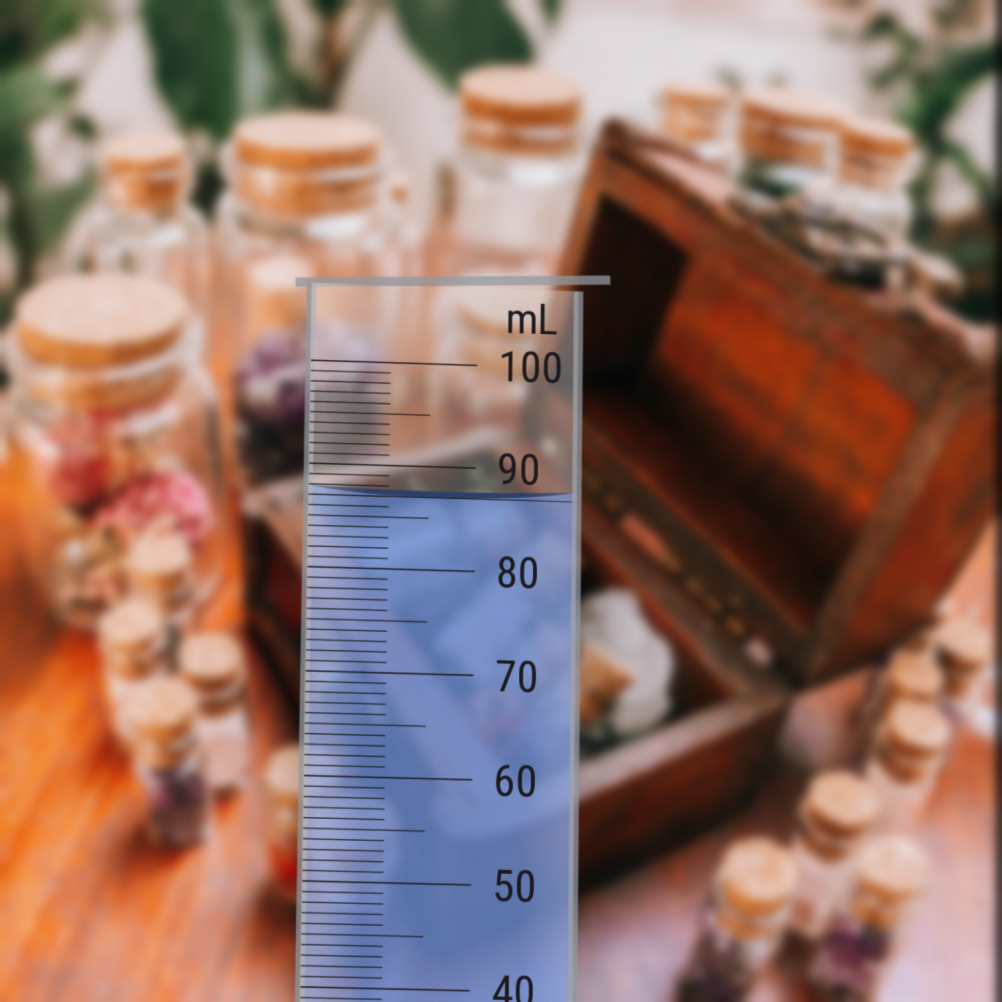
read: 87 mL
